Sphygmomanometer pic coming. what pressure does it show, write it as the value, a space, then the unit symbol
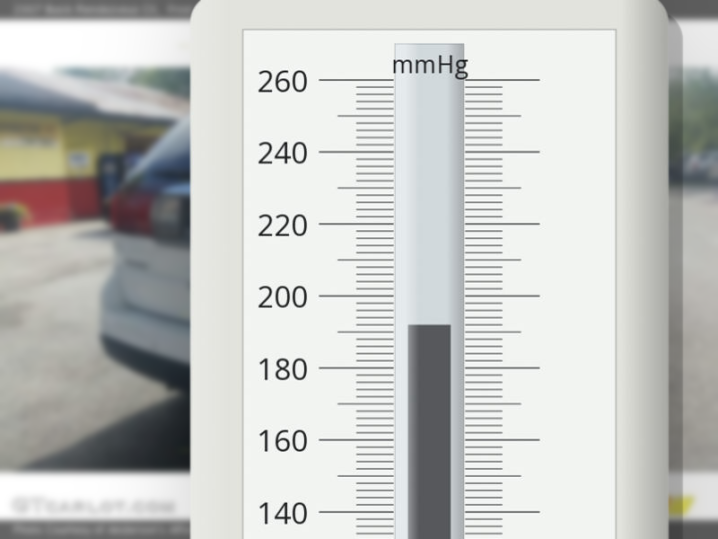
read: 192 mmHg
